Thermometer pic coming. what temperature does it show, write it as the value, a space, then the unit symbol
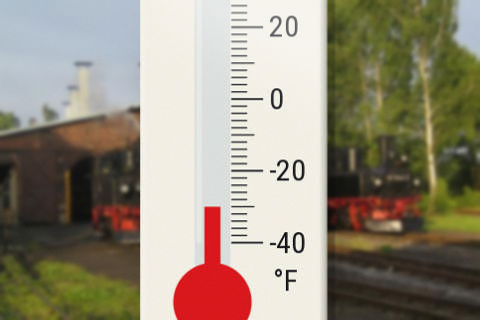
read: -30 °F
